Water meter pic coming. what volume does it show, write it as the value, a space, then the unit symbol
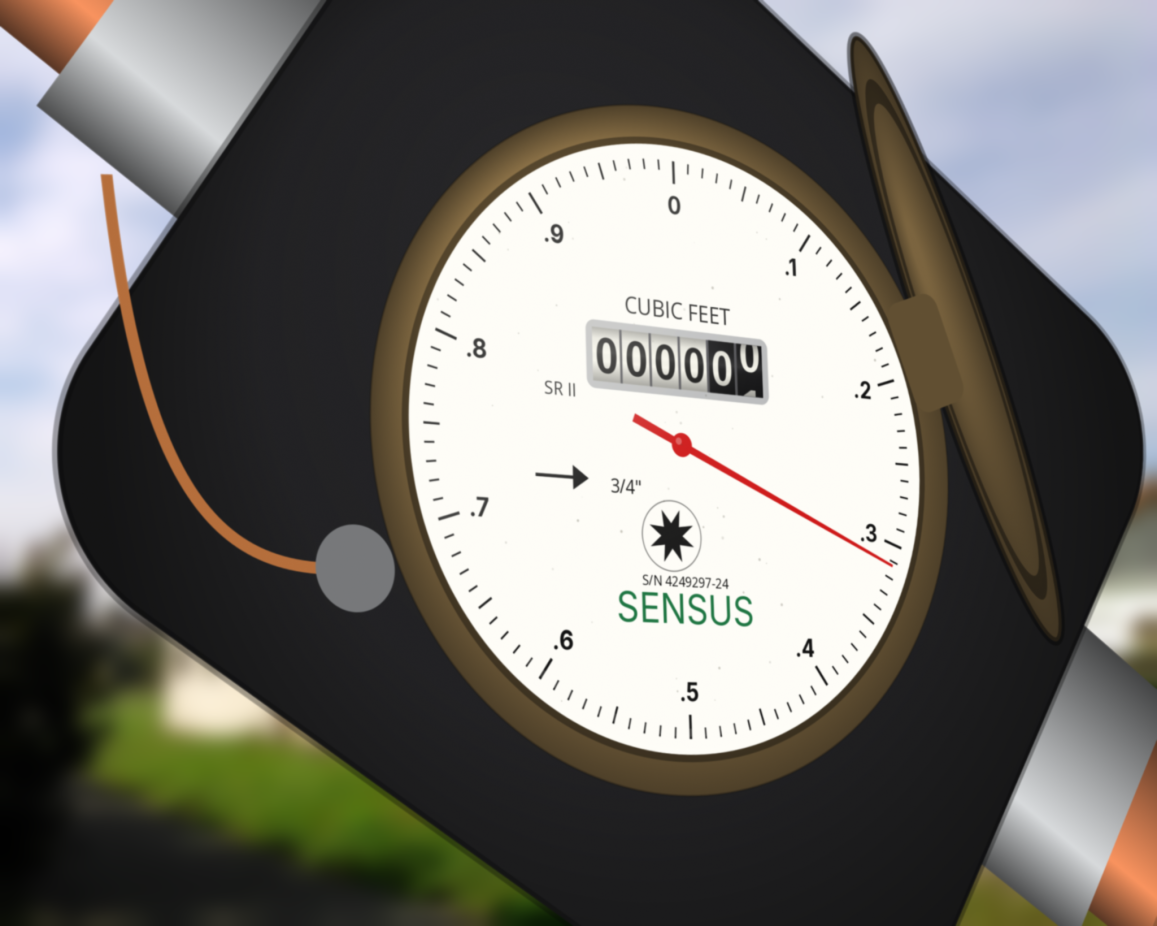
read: 0.31 ft³
